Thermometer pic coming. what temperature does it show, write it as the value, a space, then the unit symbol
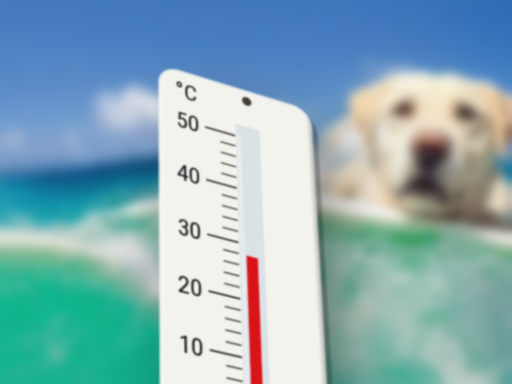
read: 28 °C
